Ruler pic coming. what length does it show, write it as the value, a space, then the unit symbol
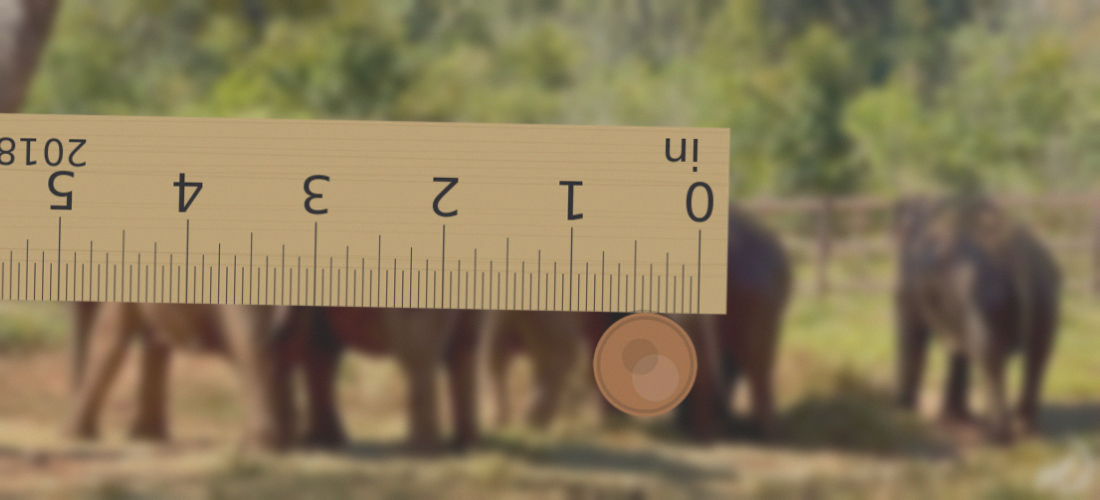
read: 0.8125 in
